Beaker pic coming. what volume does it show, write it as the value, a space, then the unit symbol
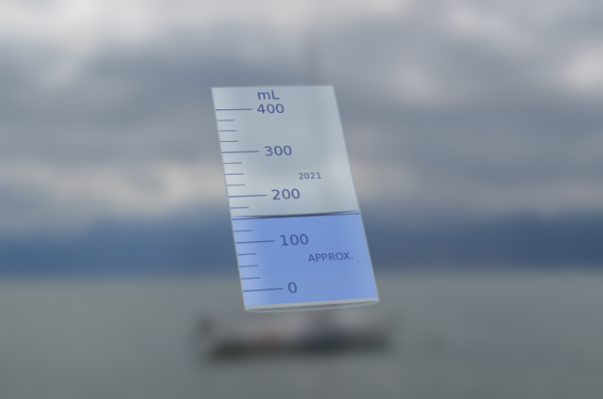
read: 150 mL
